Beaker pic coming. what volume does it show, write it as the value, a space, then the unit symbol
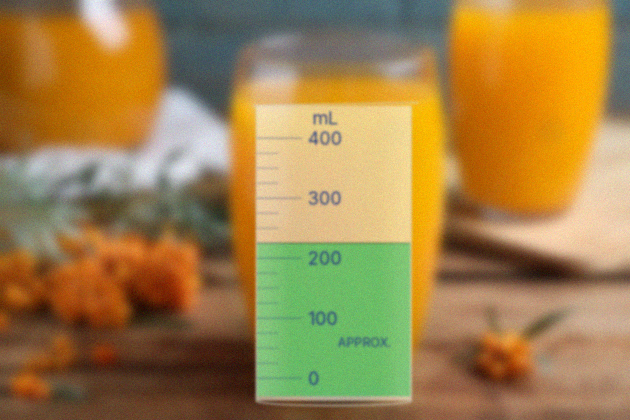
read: 225 mL
